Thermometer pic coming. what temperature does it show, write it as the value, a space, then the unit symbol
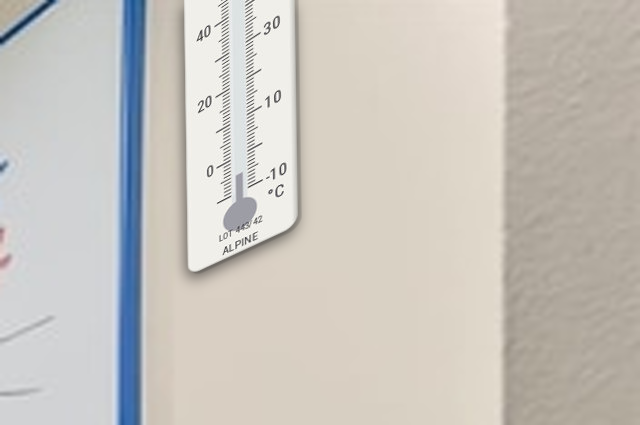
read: -5 °C
